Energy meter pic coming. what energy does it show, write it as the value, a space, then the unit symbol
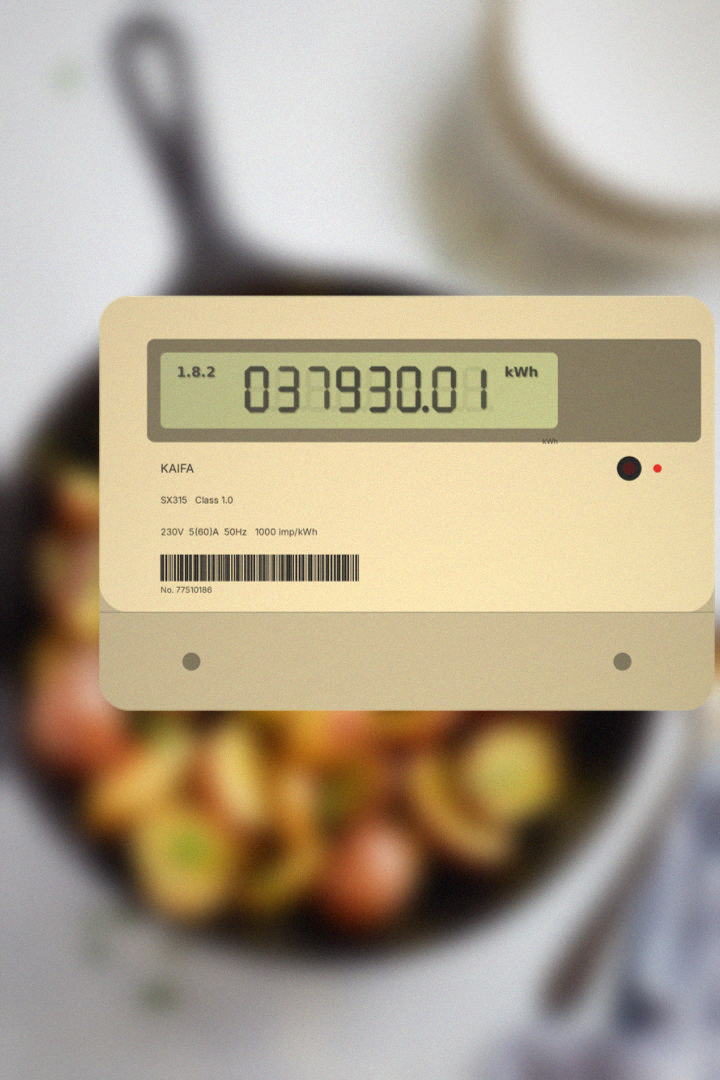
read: 37930.01 kWh
